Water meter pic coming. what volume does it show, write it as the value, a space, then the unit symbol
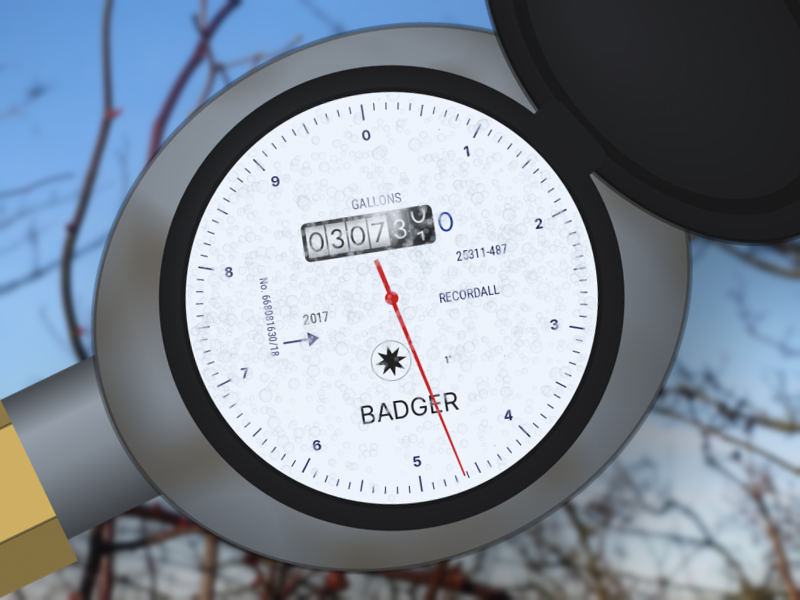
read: 307304.6 gal
